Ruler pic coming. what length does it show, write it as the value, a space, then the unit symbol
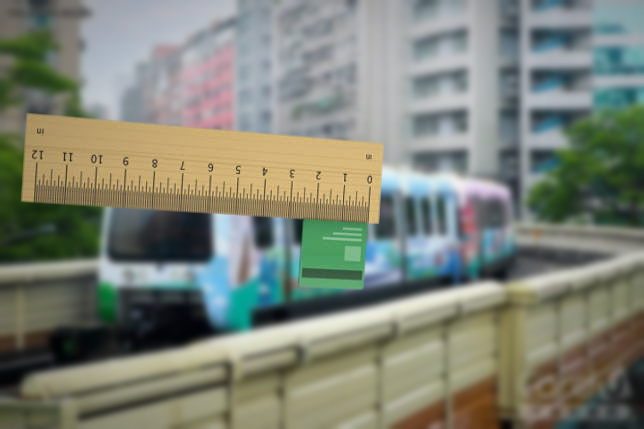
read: 2.5 in
